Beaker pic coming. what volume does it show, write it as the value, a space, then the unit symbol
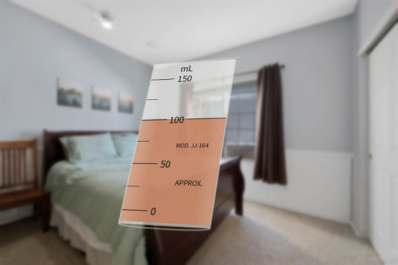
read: 100 mL
